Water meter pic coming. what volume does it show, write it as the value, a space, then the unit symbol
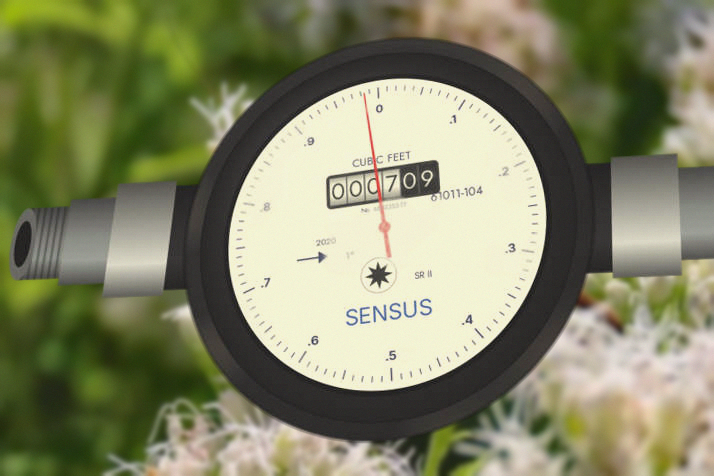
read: 708.98 ft³
